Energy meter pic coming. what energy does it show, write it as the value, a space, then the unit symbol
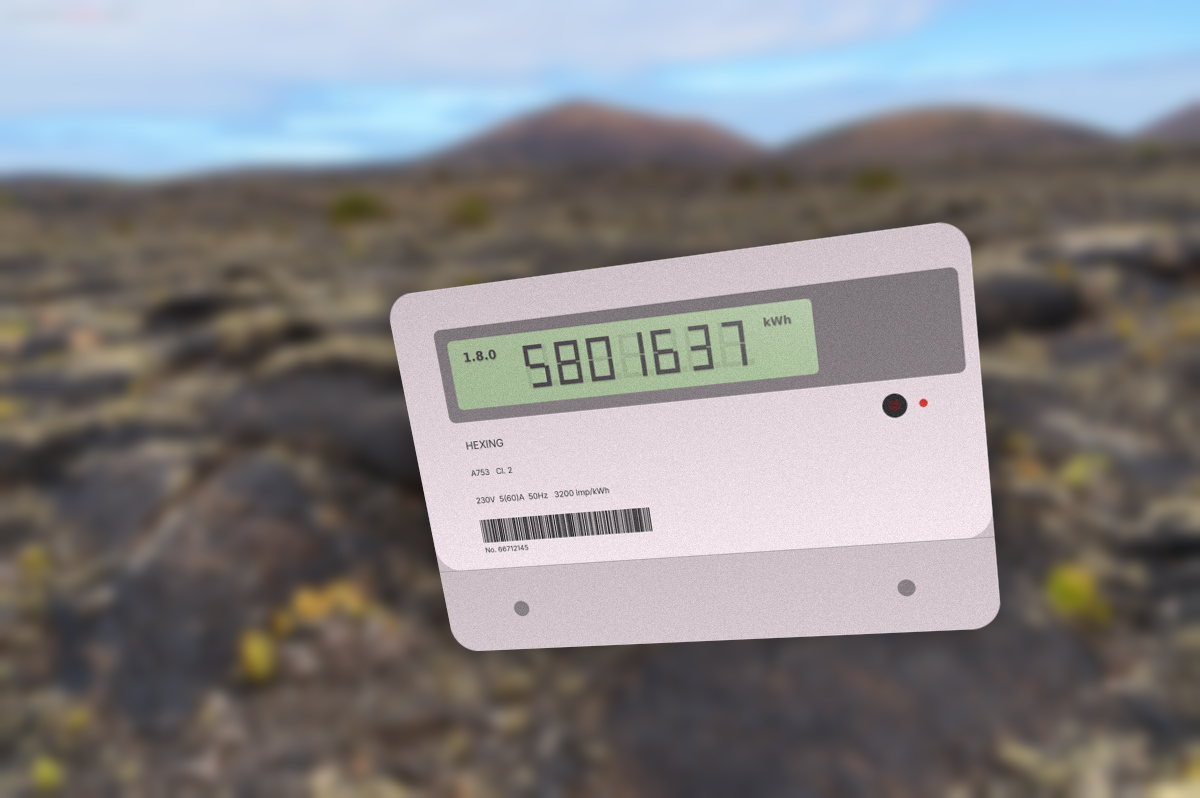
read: 5801637 kWh
